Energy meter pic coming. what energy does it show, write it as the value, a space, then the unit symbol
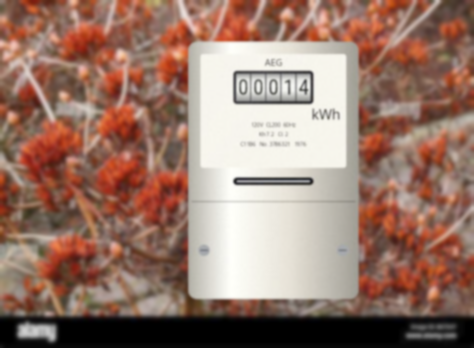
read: 14 kWh
